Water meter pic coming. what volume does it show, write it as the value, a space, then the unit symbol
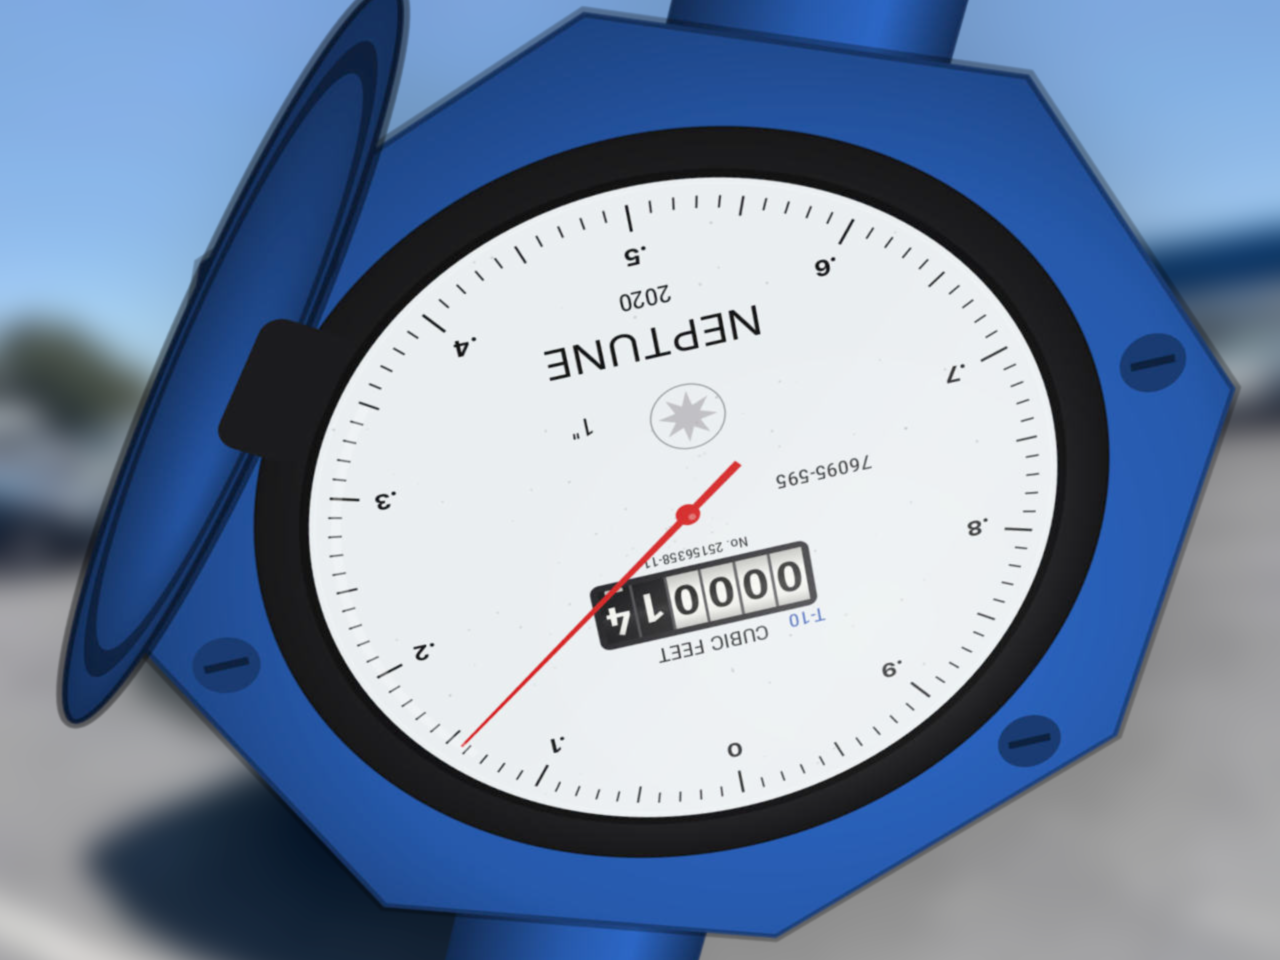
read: 14.14 ft³
